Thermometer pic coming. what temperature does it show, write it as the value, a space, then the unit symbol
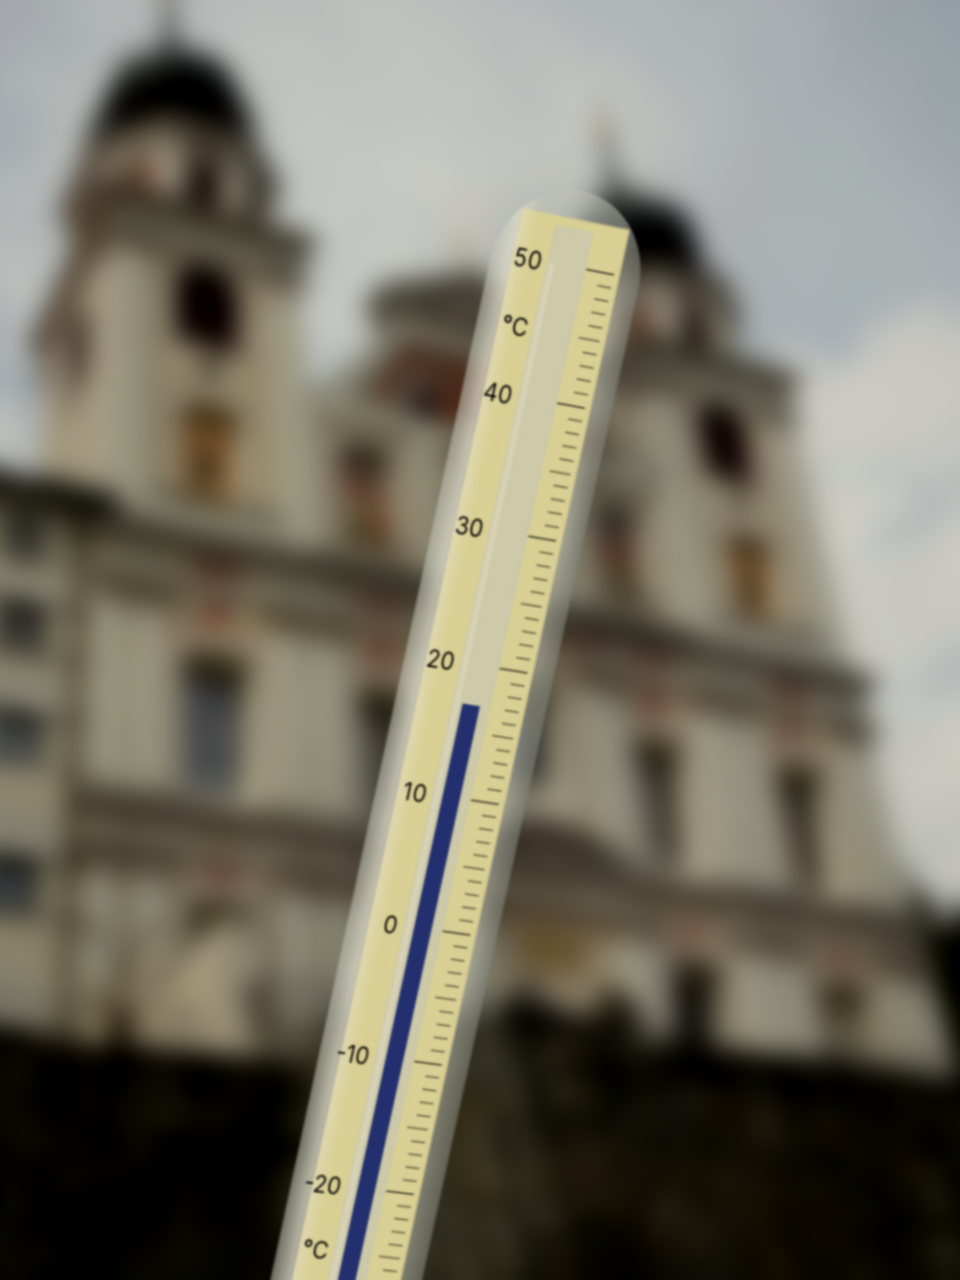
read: 17 °C
